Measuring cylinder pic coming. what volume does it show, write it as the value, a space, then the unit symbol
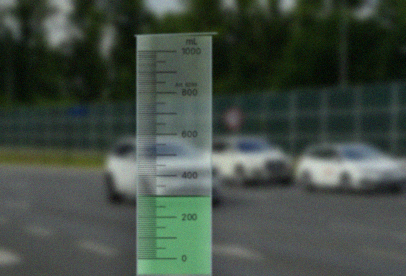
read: 300 mL
